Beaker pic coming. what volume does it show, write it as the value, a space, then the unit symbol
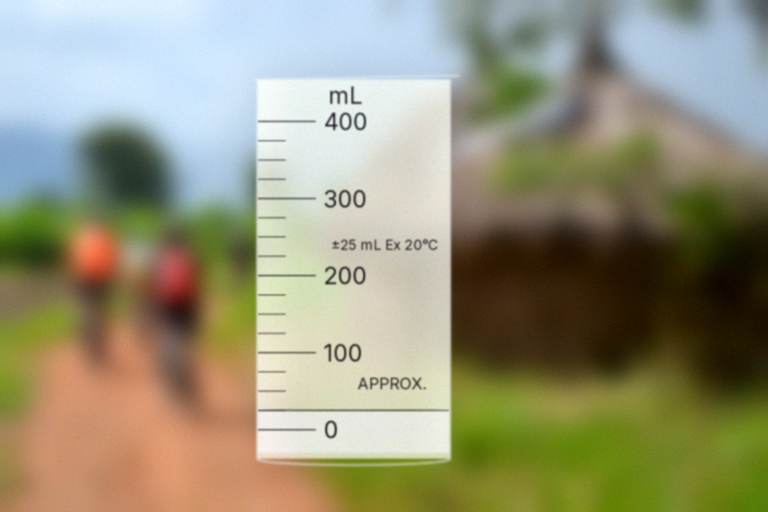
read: 25 mL
